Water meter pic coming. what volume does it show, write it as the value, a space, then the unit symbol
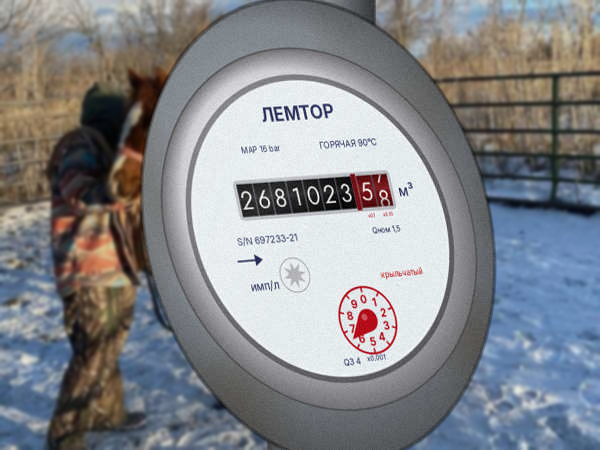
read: 2681023.576 m³
